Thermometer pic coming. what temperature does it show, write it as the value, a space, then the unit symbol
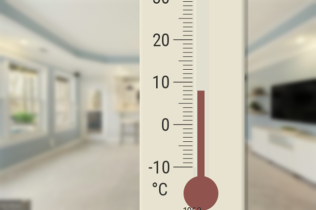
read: 8 °C
